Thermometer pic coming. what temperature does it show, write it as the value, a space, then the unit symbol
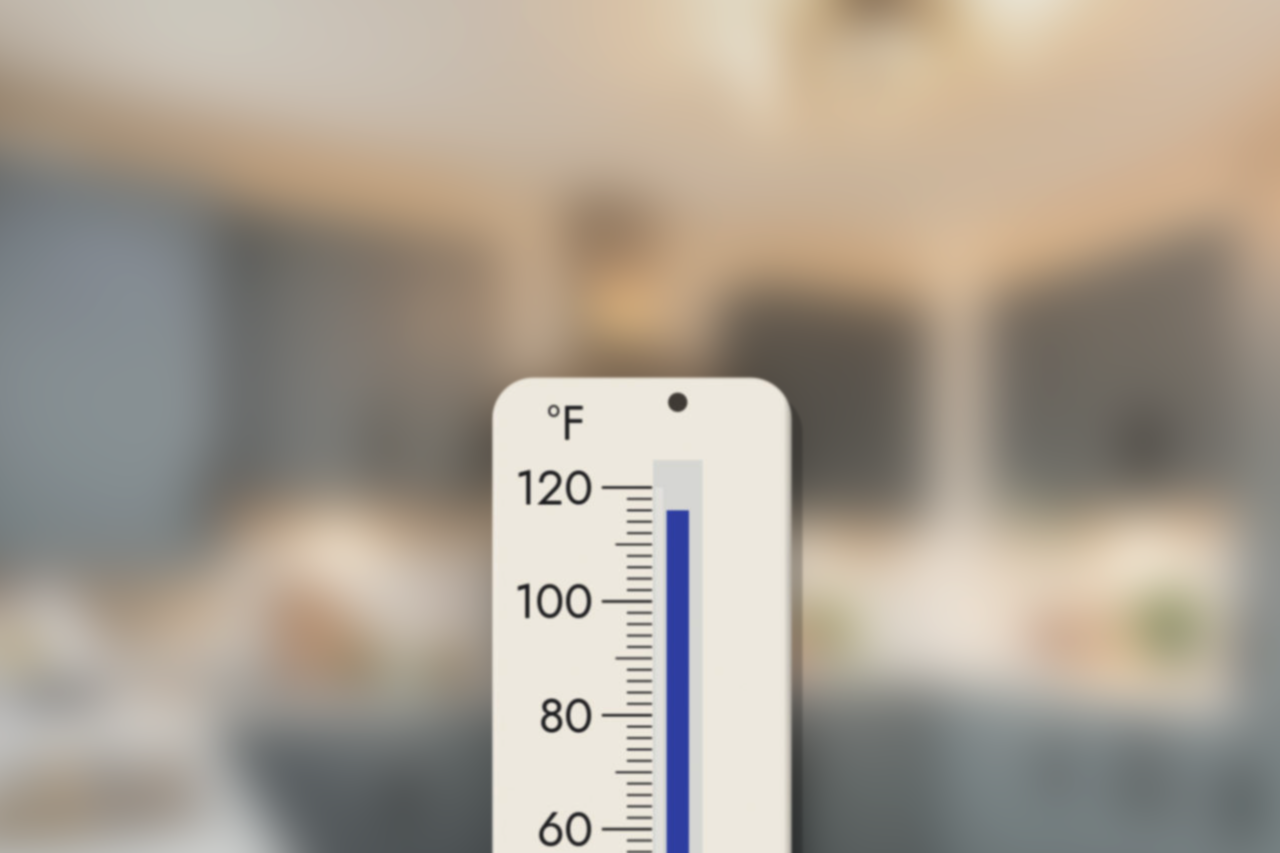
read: 116 °F
